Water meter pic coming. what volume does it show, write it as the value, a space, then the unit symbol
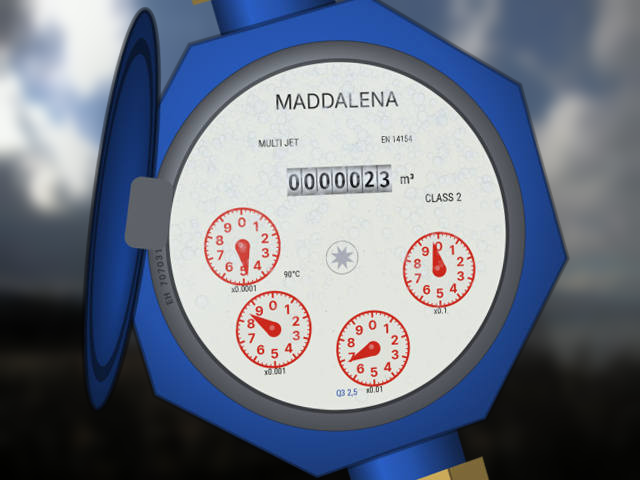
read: 22.9684 m³
